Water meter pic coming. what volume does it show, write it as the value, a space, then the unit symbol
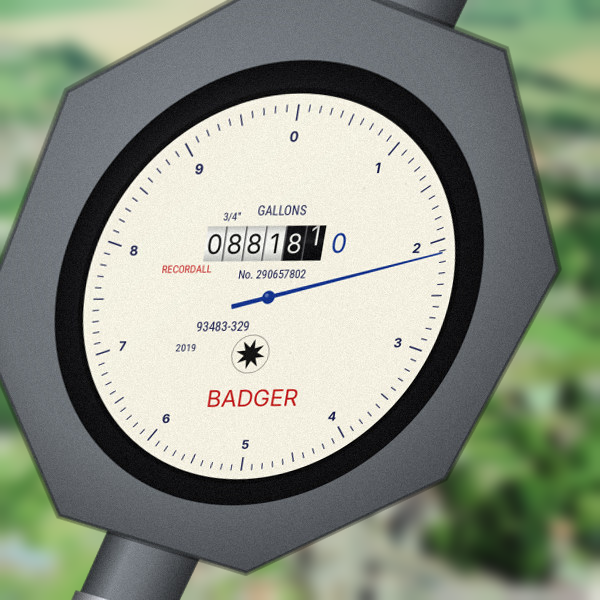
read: 881812.1 gal
